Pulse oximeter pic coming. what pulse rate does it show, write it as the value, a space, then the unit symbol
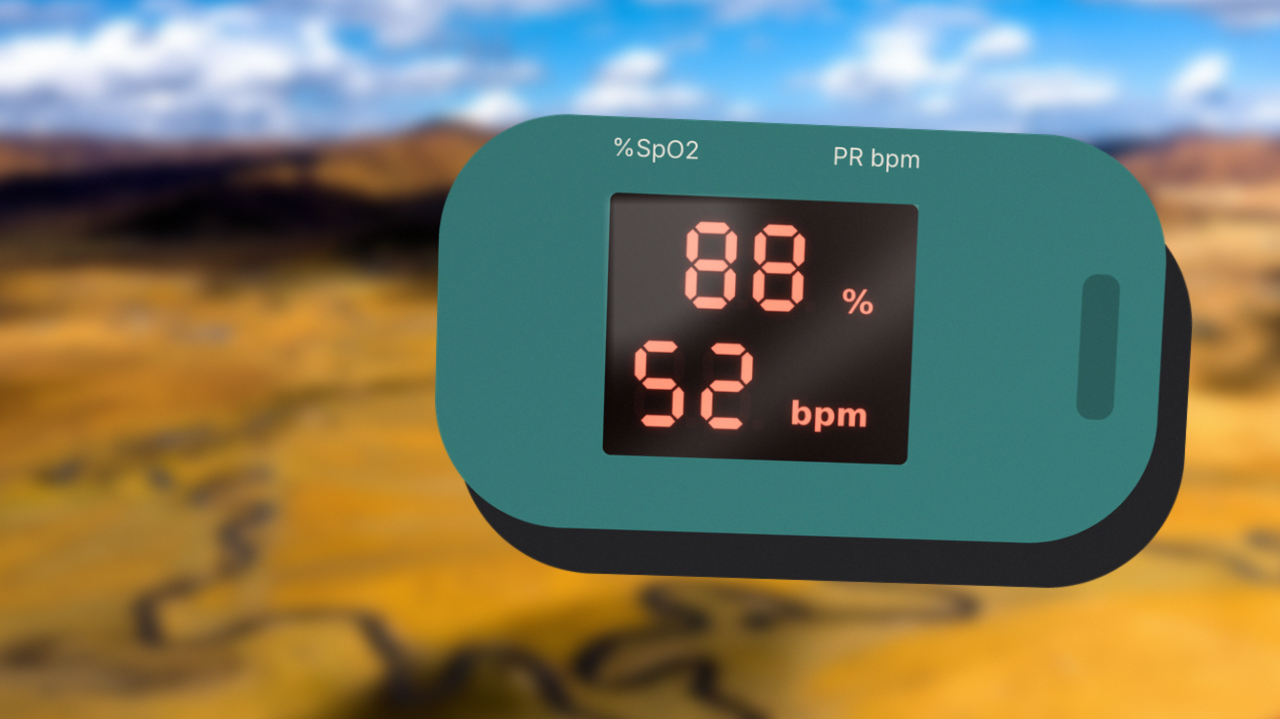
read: 52 bpm
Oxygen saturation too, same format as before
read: 88 %
